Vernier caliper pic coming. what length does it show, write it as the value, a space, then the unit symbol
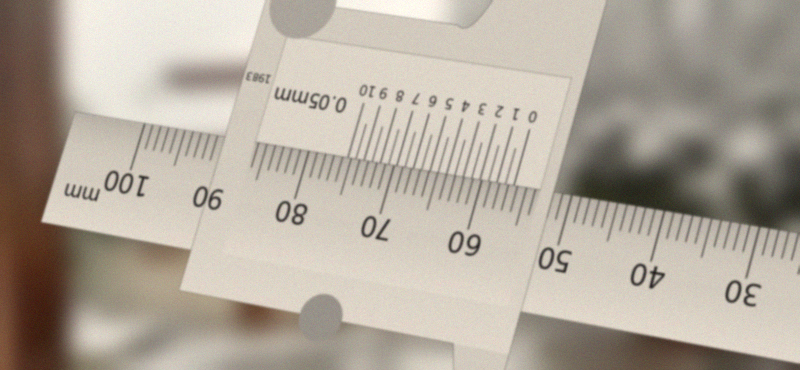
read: 56.4 mm
